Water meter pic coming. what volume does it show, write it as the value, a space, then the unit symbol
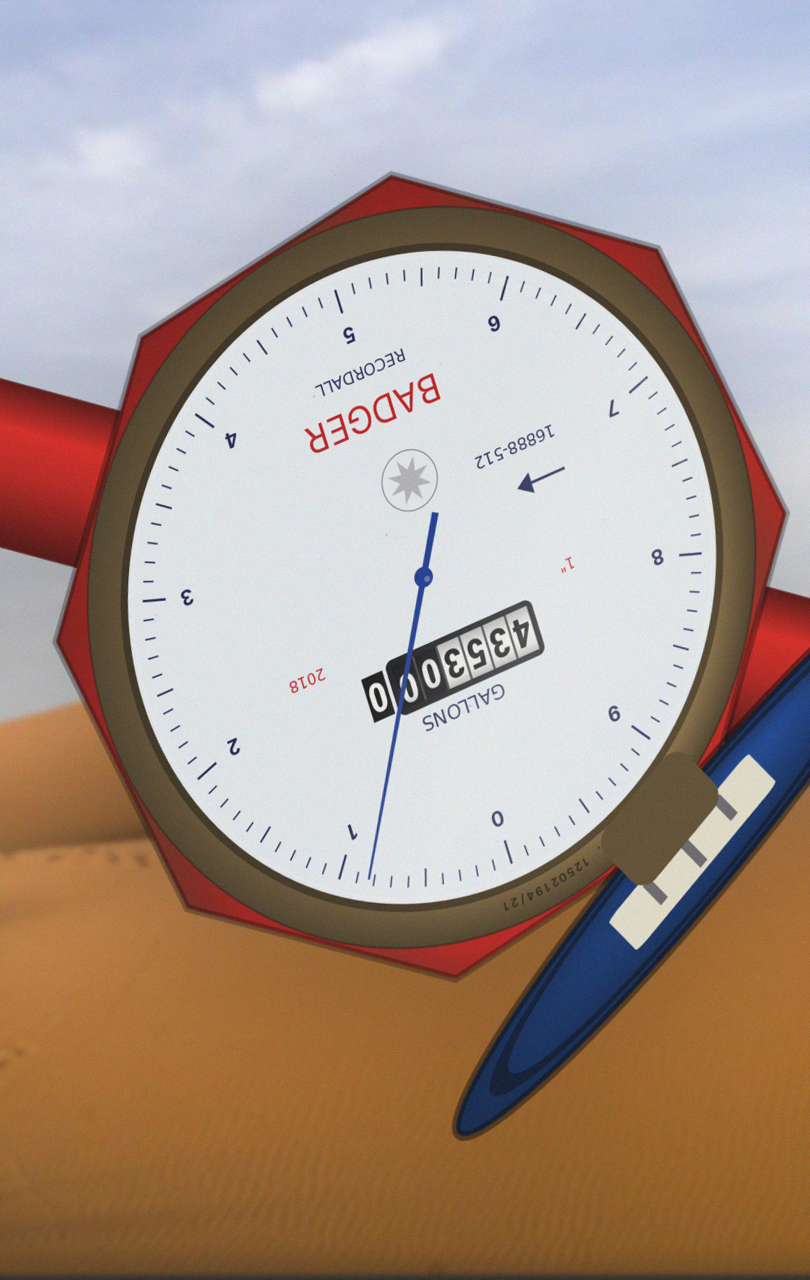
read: 4353000.8 gal
